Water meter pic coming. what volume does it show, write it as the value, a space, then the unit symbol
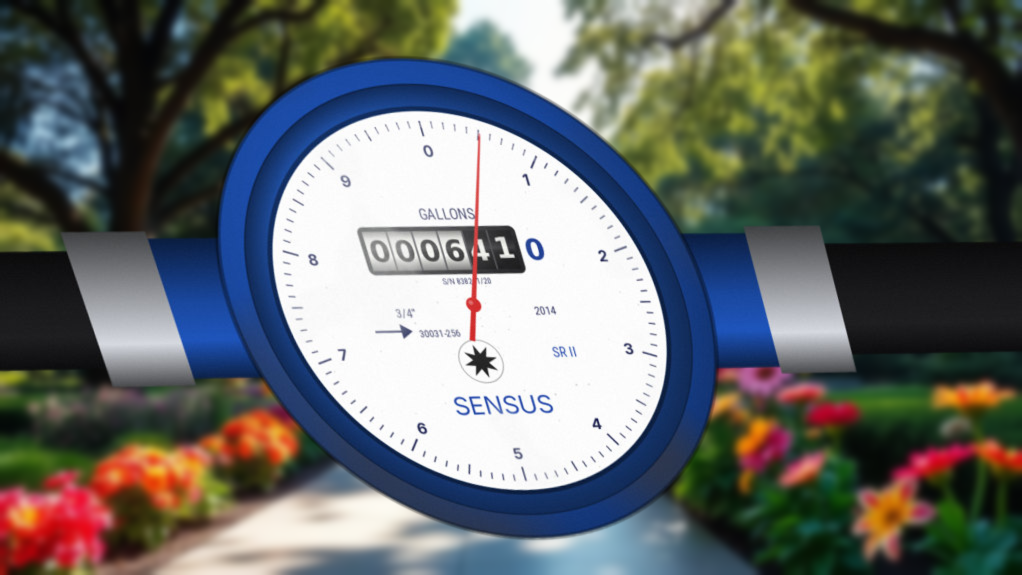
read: 6410.5 gal
